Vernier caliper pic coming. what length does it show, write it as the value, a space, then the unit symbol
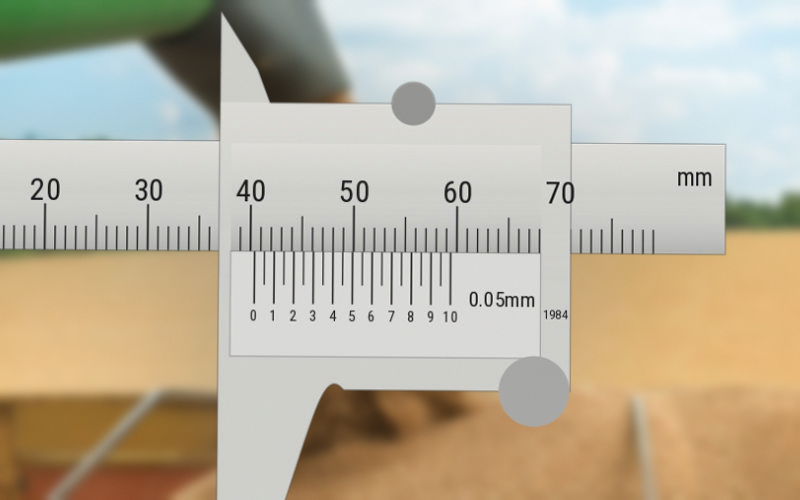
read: 40.4 mm
